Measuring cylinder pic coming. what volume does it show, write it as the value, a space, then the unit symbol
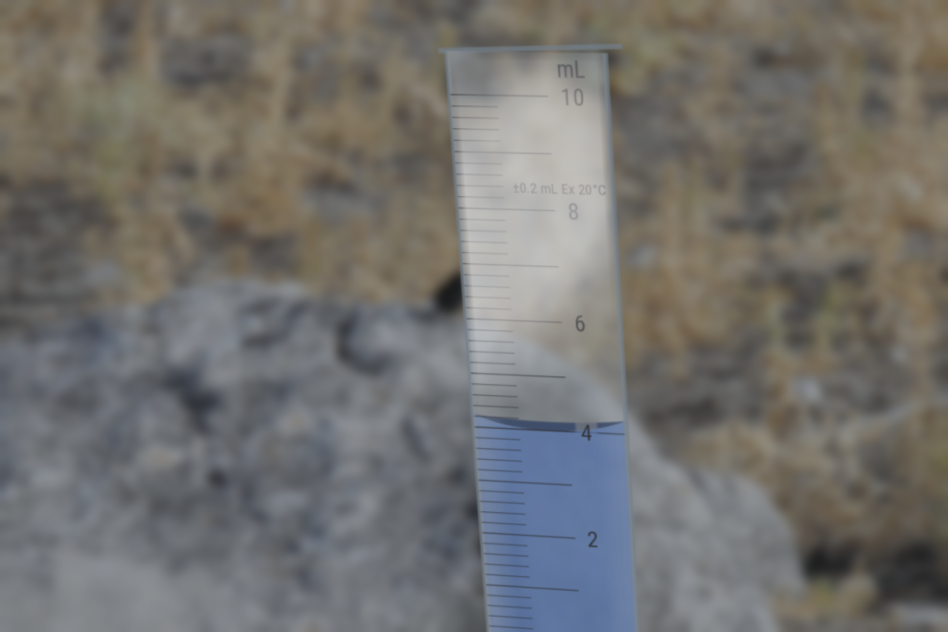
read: 4 mL
